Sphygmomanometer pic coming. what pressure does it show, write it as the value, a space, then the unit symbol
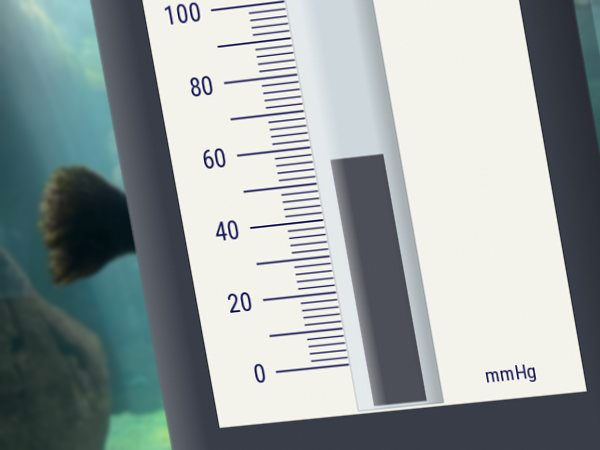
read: 56 mmHg
